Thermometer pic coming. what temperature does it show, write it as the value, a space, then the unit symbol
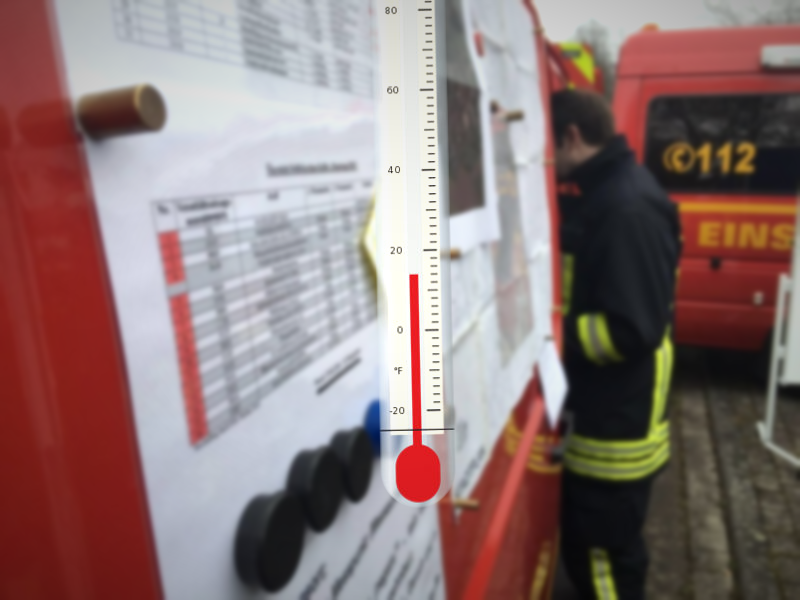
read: 14 °F
